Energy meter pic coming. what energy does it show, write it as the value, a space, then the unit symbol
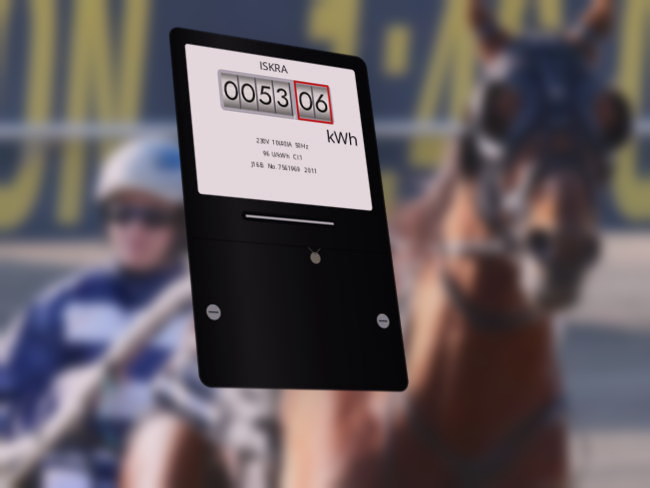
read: 53.06 kWh
